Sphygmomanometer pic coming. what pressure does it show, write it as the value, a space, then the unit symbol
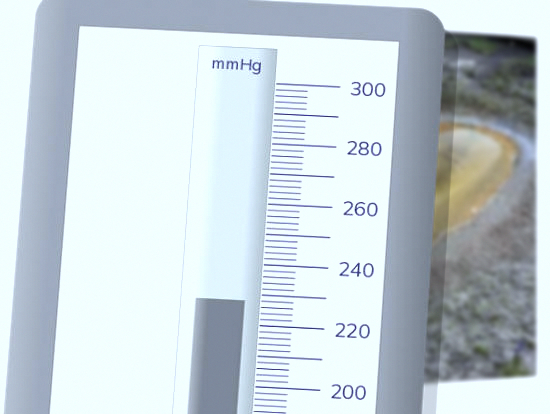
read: 228 mmHg
